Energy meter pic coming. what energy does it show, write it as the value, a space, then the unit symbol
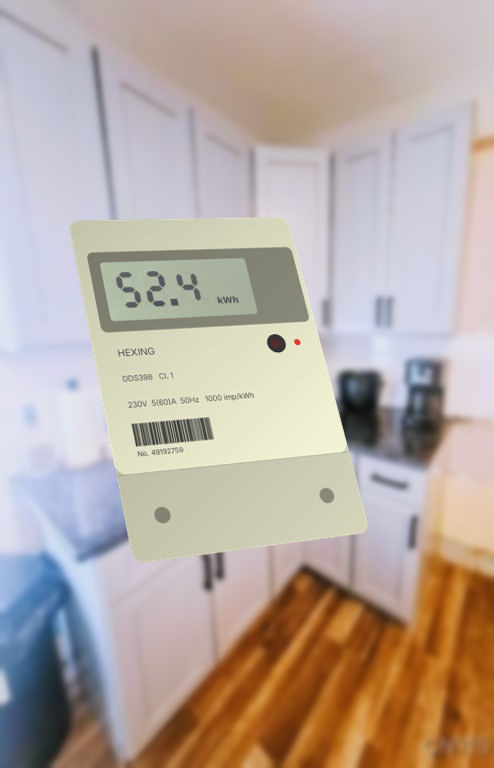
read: 52.4 kWh
